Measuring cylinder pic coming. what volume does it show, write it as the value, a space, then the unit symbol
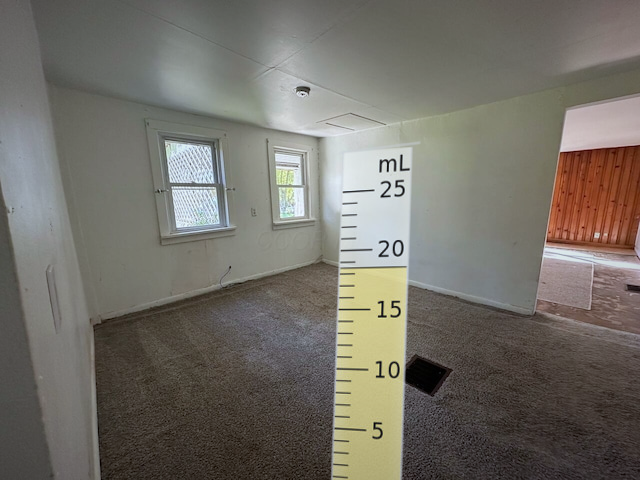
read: 18.5 mL
